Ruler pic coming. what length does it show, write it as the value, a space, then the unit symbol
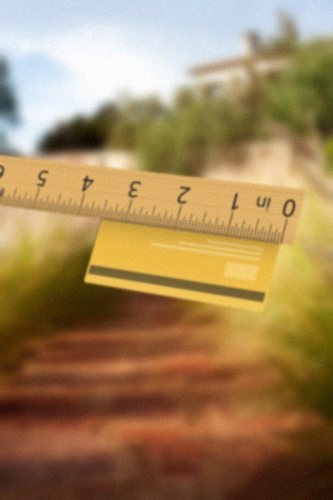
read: 3.5 in
